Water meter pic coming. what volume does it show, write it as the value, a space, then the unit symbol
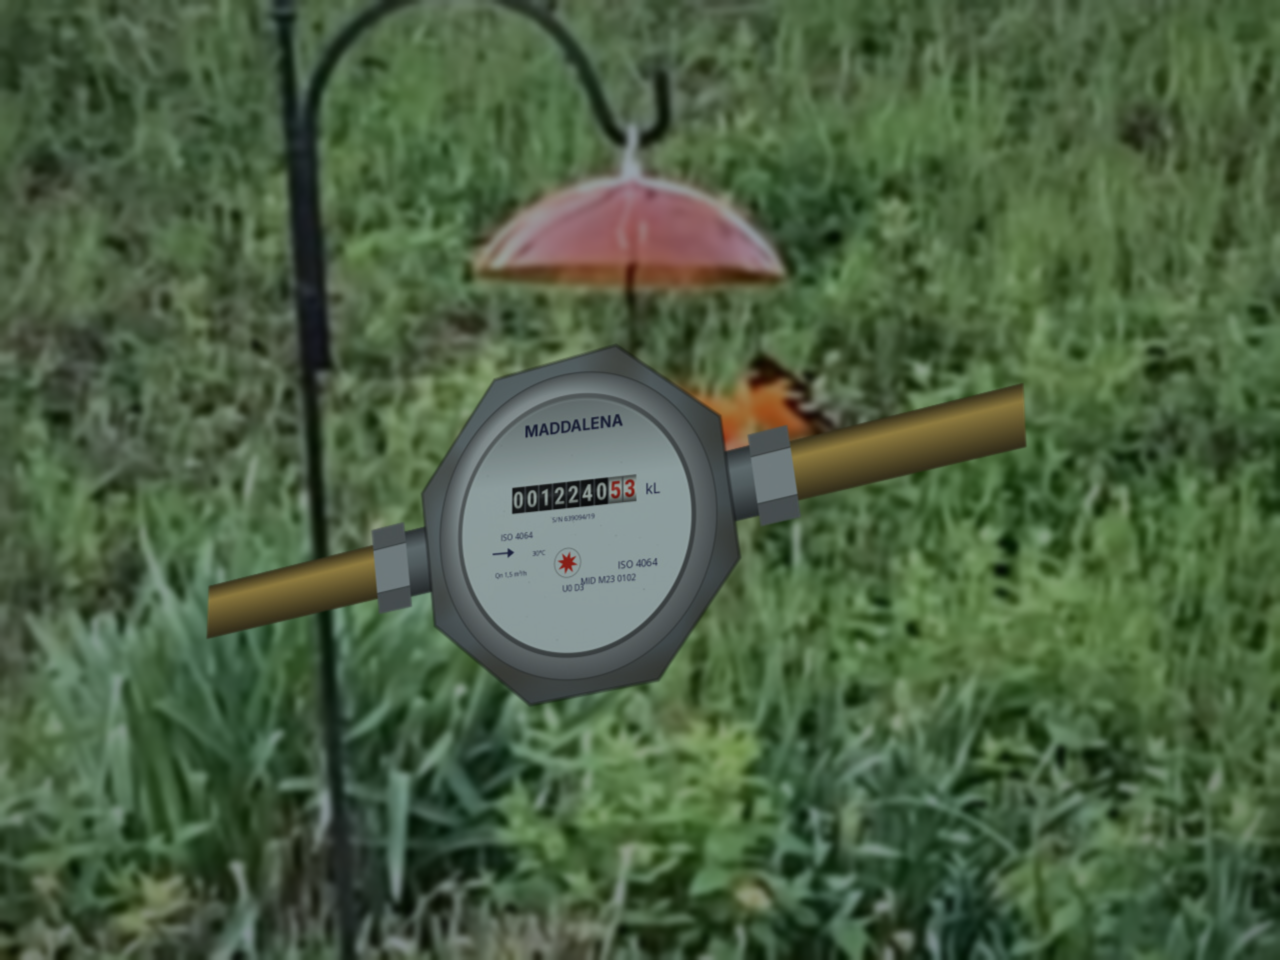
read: 12240.53 kL
